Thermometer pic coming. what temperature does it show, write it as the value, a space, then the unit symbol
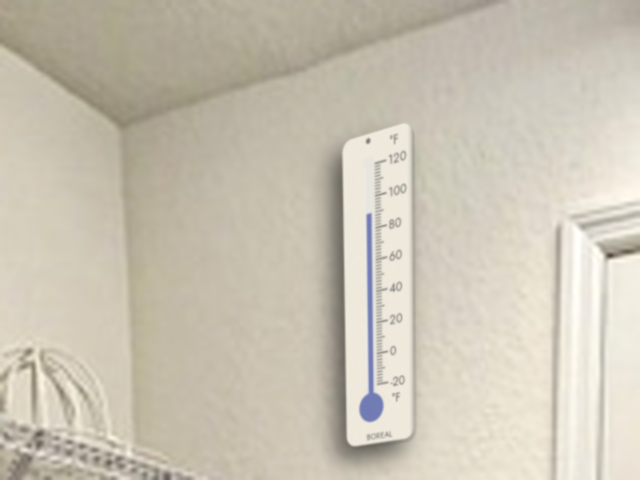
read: 90 °F
